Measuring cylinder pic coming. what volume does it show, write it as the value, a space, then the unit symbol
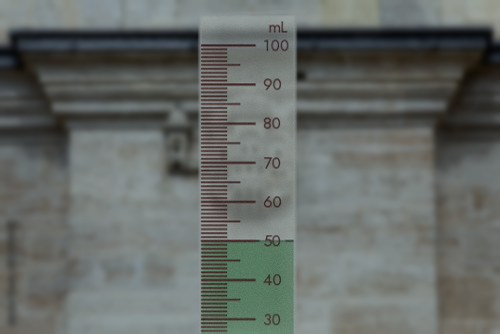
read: 50 mL
